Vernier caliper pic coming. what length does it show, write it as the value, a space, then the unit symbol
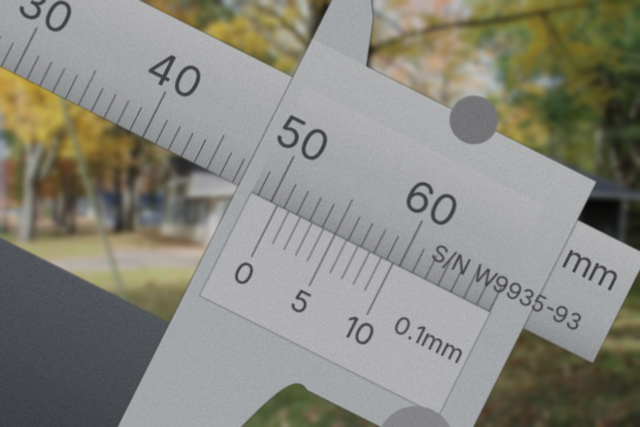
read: 50.5 mm
